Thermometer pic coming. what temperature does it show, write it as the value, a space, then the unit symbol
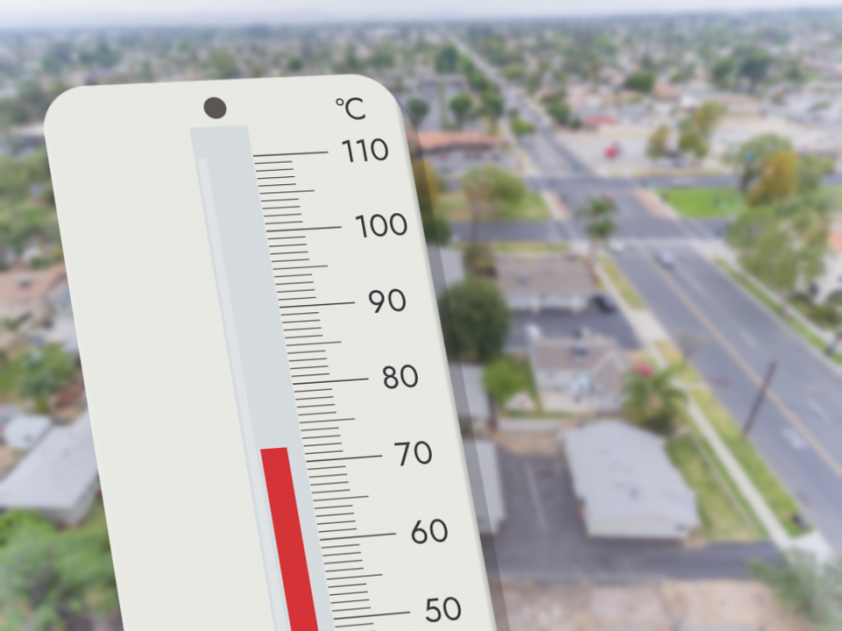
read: 72 °C
